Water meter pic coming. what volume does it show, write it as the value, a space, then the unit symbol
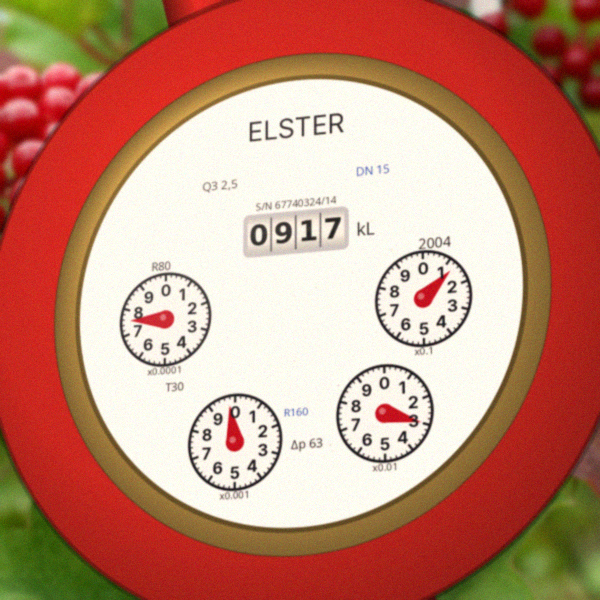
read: 917.1297 kL
